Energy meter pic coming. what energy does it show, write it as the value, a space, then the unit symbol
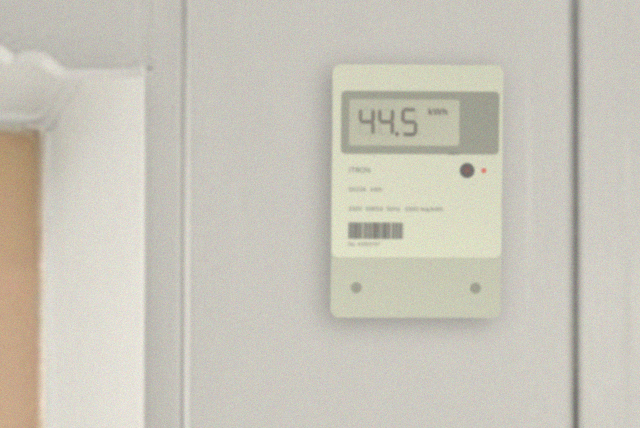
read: 44.5 kWh
